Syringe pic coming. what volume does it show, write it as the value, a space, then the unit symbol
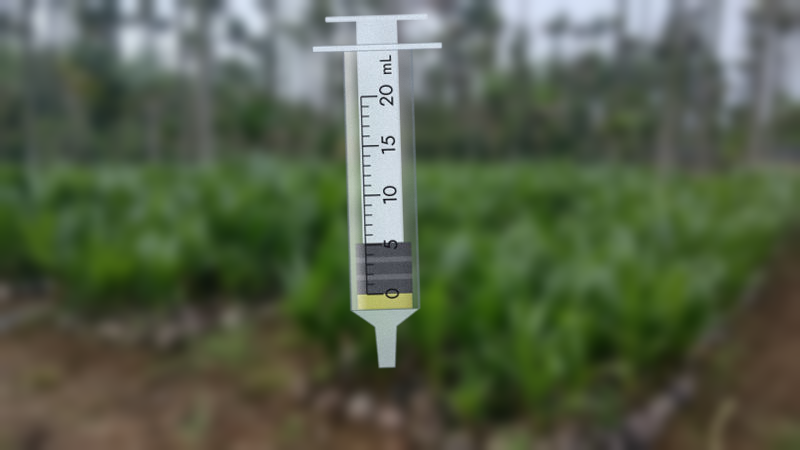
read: 0 mL
